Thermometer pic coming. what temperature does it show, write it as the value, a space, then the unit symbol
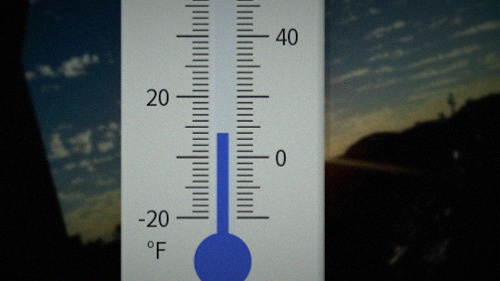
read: 8 °F
